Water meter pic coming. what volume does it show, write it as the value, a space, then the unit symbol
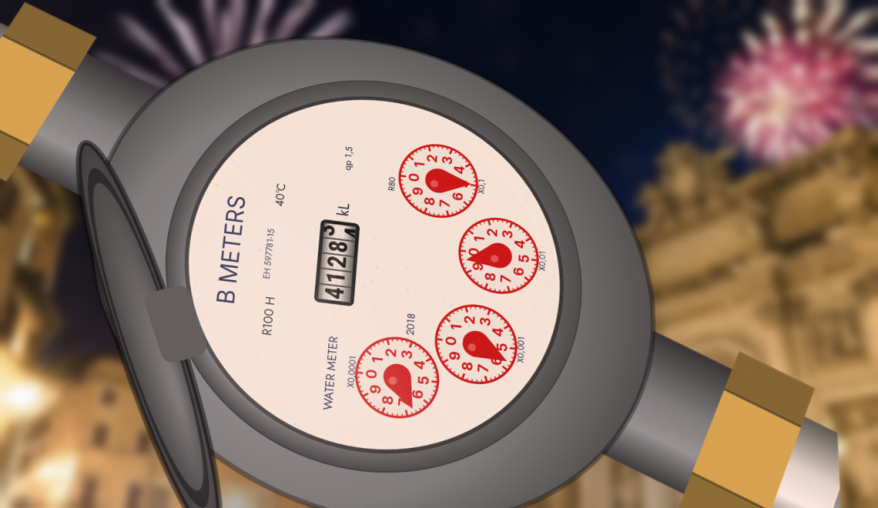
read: 41283.4956 kL
